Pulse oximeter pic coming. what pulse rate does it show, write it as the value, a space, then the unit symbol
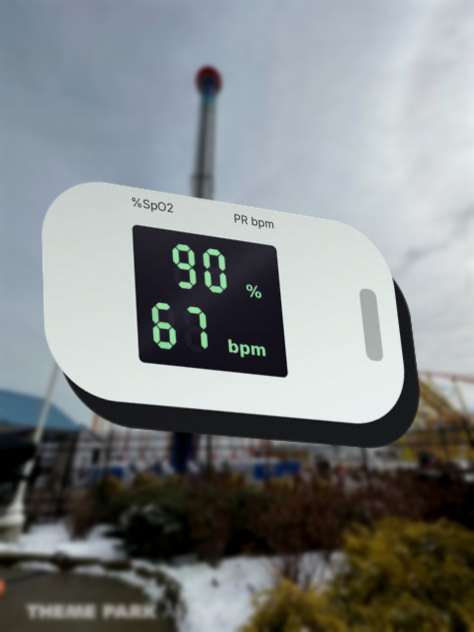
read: 67 bpm
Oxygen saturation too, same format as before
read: 90 %
